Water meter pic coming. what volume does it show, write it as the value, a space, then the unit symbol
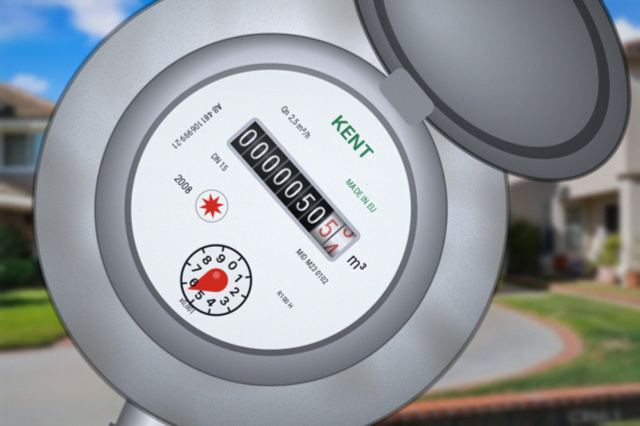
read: 50.535 m³
